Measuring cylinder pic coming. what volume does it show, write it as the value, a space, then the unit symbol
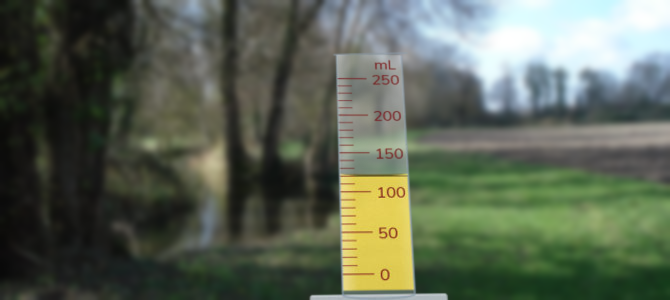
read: 120 mL
